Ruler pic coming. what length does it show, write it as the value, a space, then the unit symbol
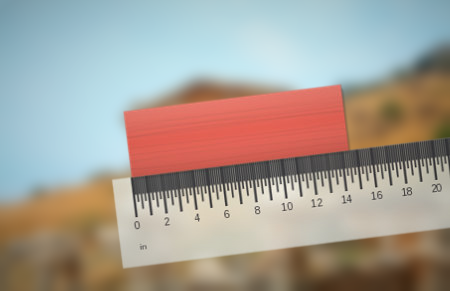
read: 14.5 in
